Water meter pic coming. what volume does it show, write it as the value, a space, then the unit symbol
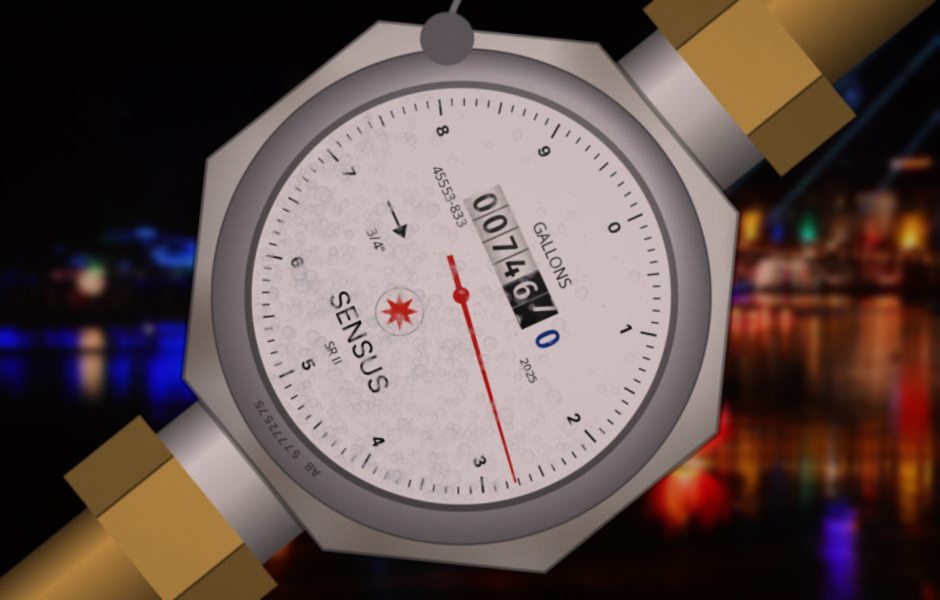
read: 74672.7 gal
